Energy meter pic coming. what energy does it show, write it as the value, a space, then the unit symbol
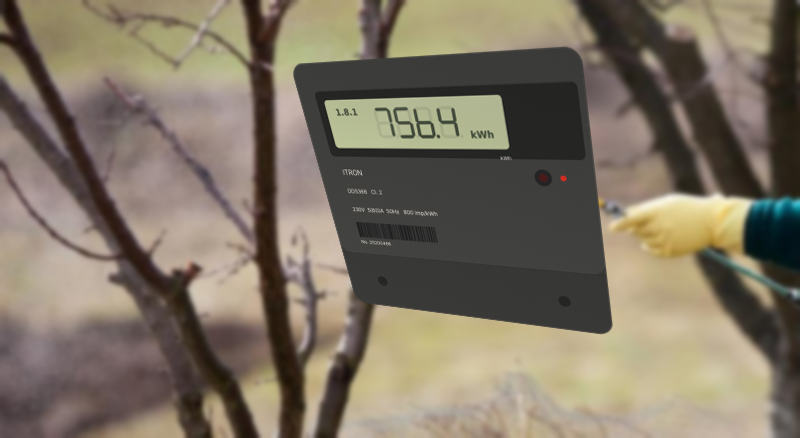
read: 756.4 kWh
